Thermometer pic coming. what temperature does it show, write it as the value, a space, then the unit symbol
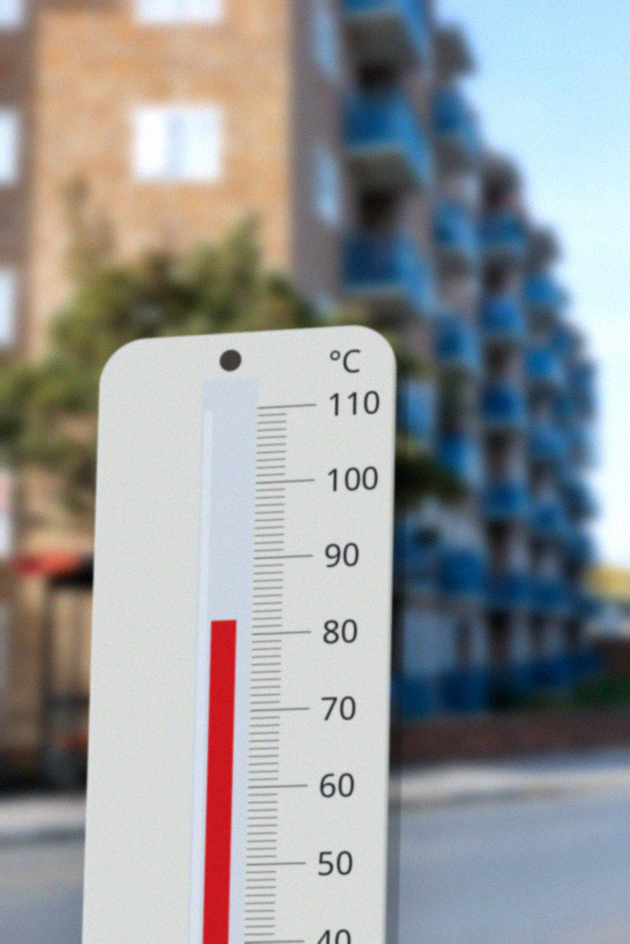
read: 82 °C
